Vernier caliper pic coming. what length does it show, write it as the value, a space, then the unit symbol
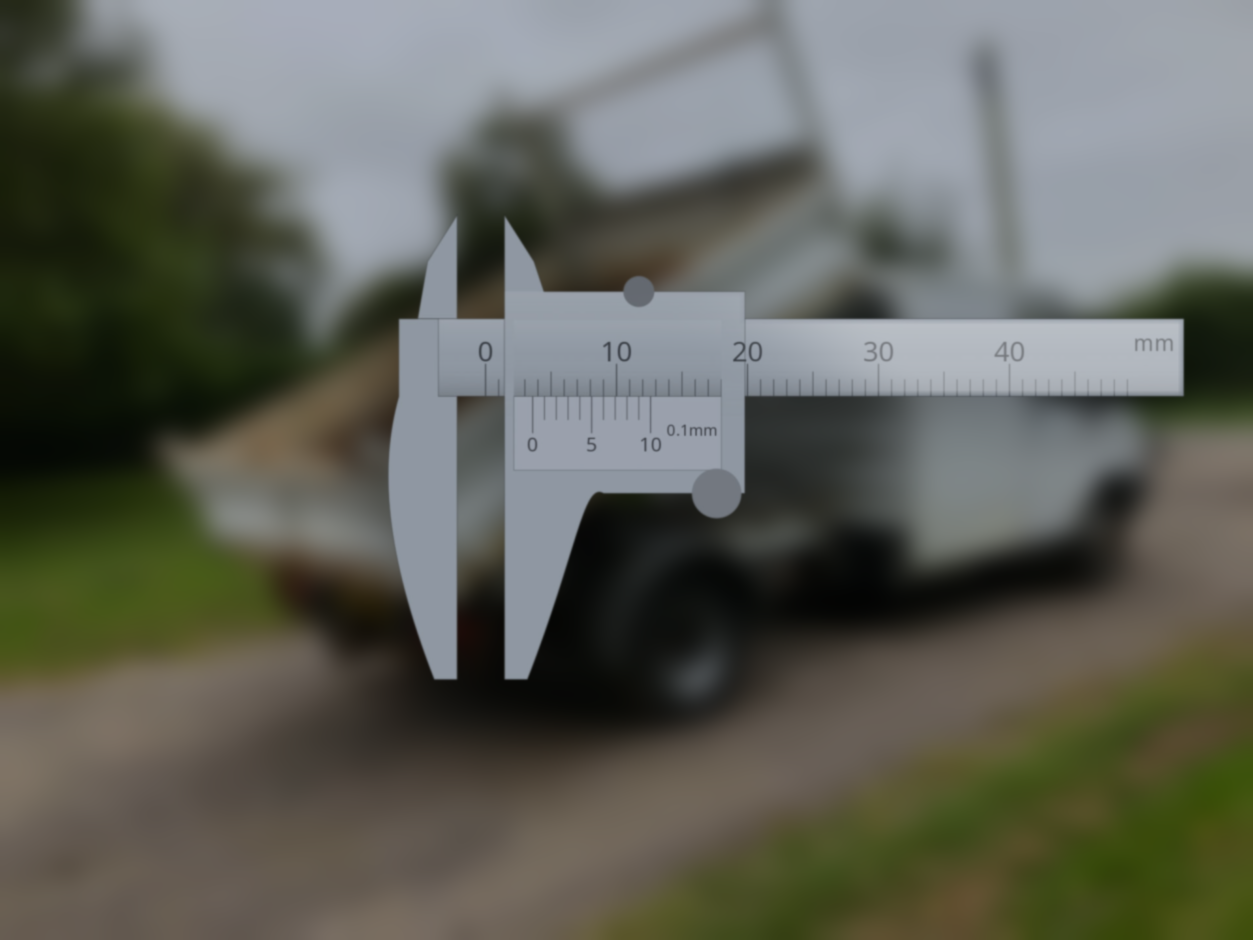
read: 3.6 mm
